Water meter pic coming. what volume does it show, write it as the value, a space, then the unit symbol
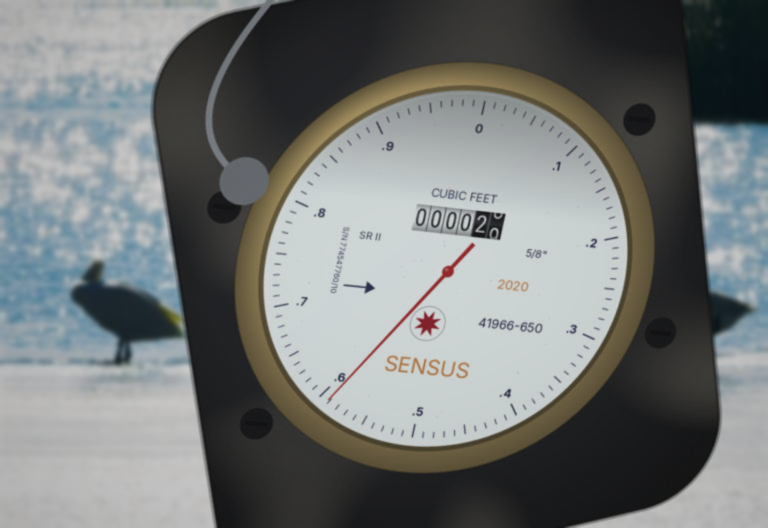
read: 28.59 ft³
